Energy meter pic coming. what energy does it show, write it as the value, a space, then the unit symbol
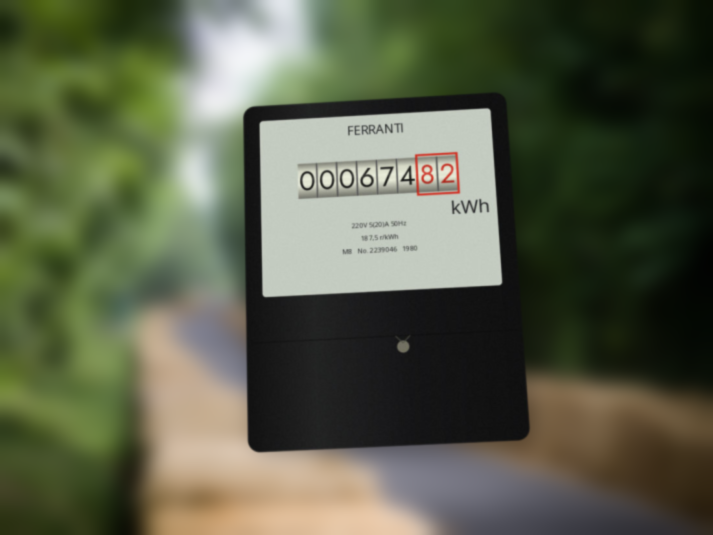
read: 674.82 kWh
